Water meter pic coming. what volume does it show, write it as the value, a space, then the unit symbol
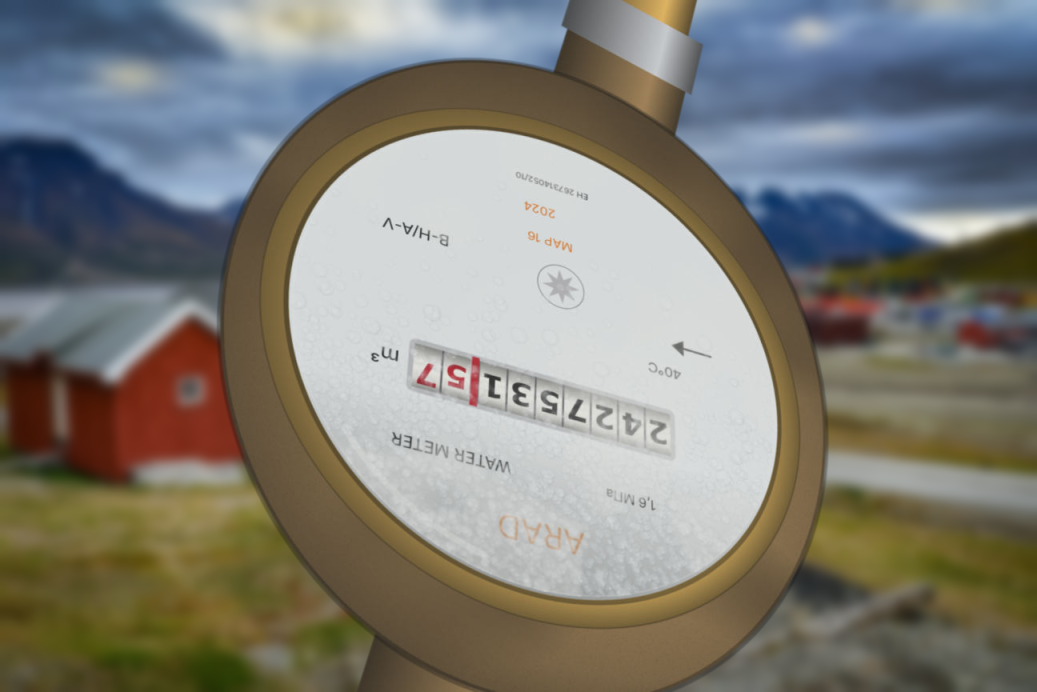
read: 2427531.57 m³
